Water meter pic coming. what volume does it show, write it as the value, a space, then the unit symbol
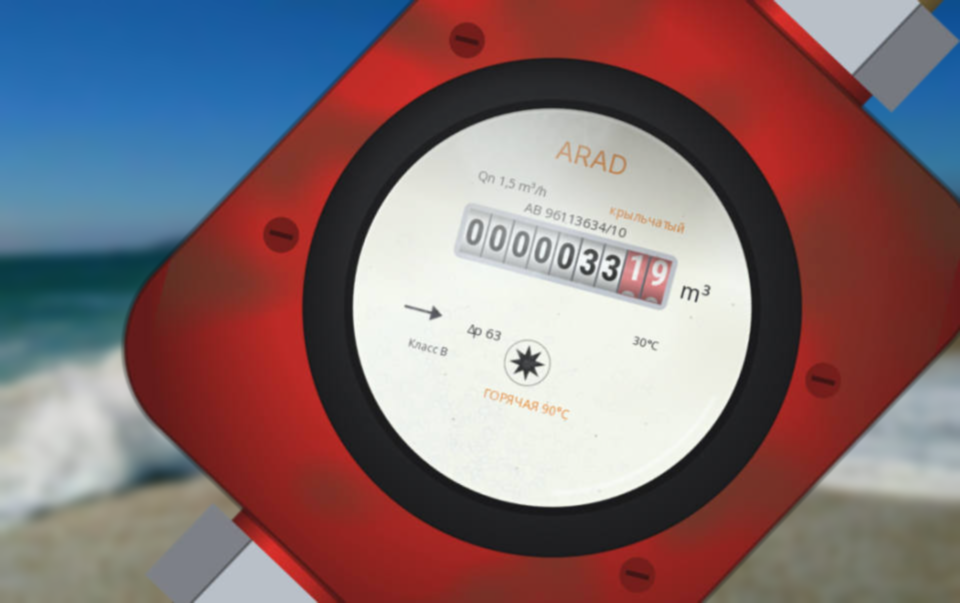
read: 33.19 m³
